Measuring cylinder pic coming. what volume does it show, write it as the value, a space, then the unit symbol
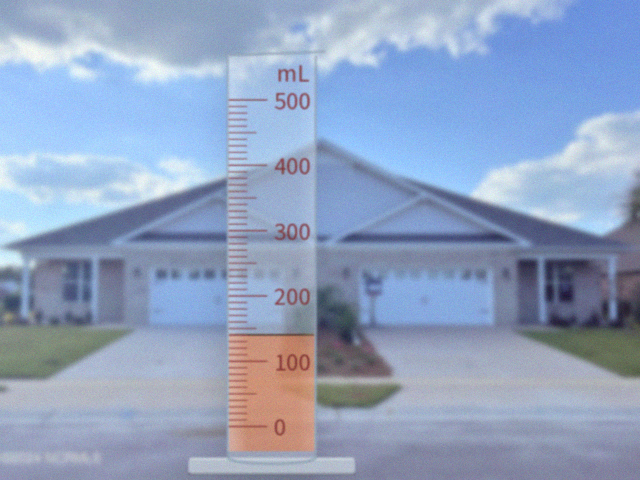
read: 140 mL
